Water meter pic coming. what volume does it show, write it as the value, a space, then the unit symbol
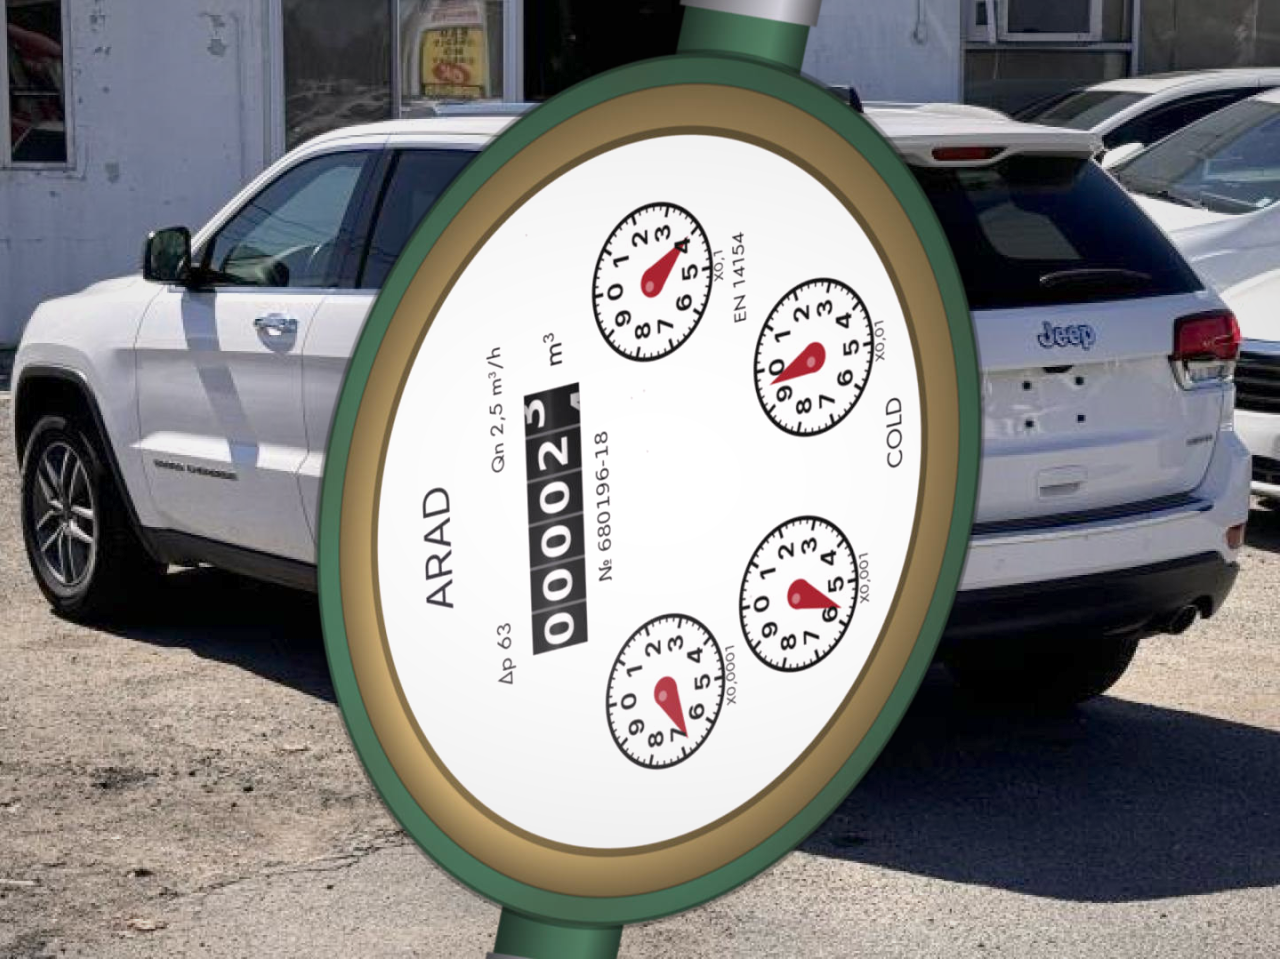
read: 23.3956 m³
